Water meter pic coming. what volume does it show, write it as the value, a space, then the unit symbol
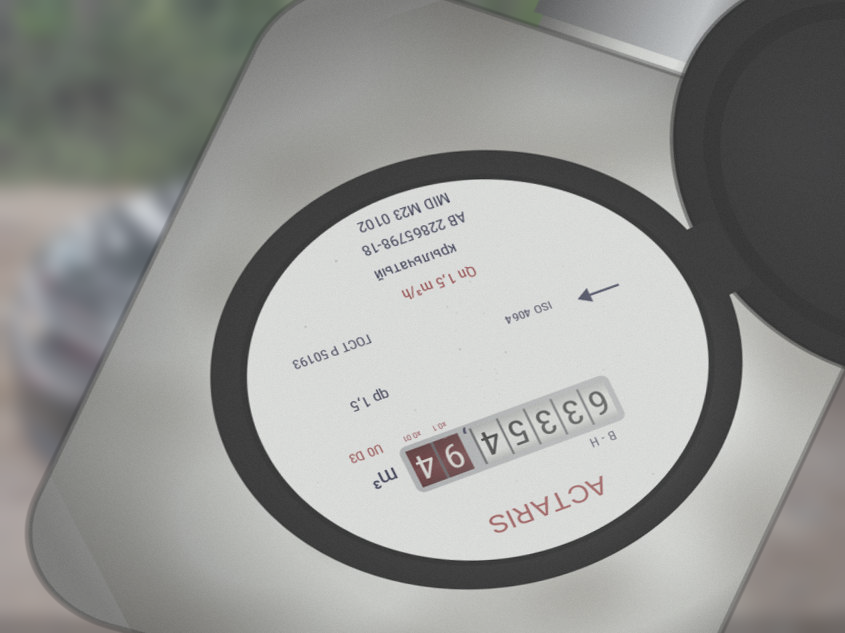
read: 63354.94 m³
